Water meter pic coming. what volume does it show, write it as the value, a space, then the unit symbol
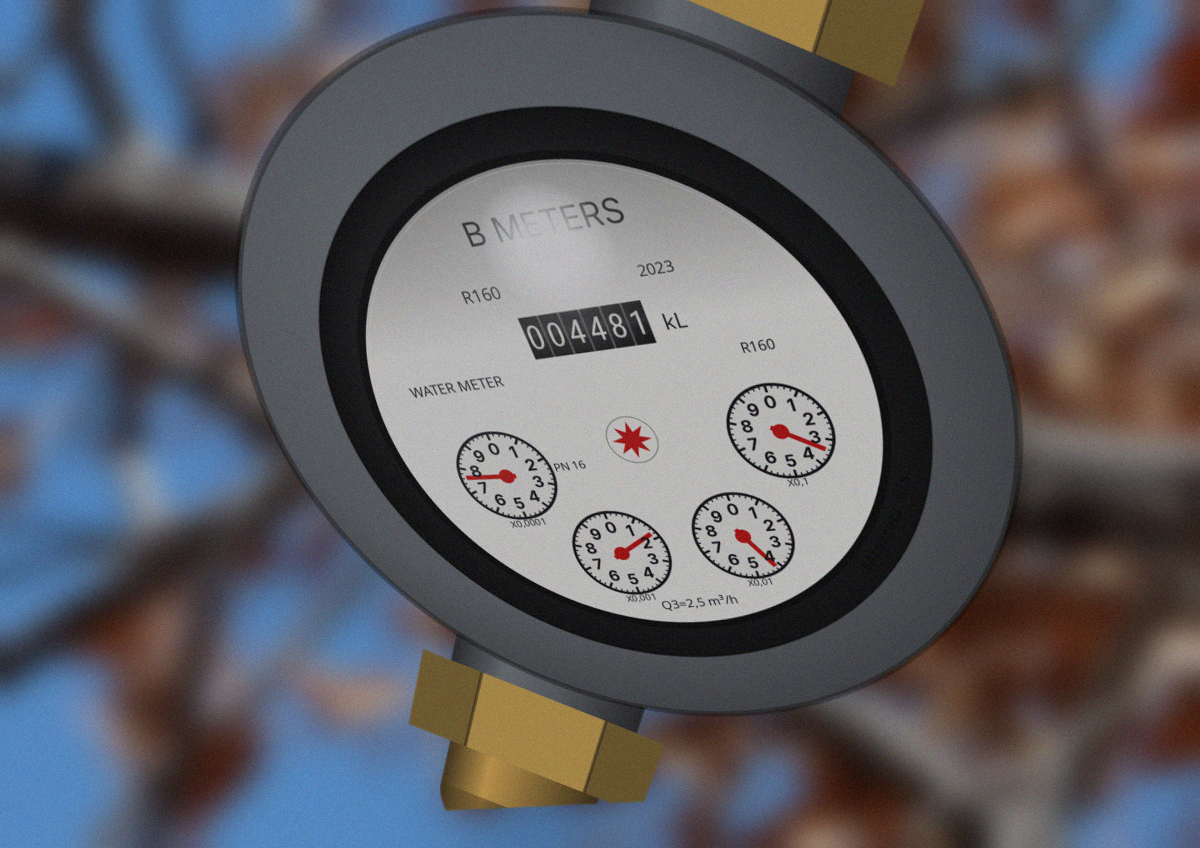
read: 4481.3417 kL
